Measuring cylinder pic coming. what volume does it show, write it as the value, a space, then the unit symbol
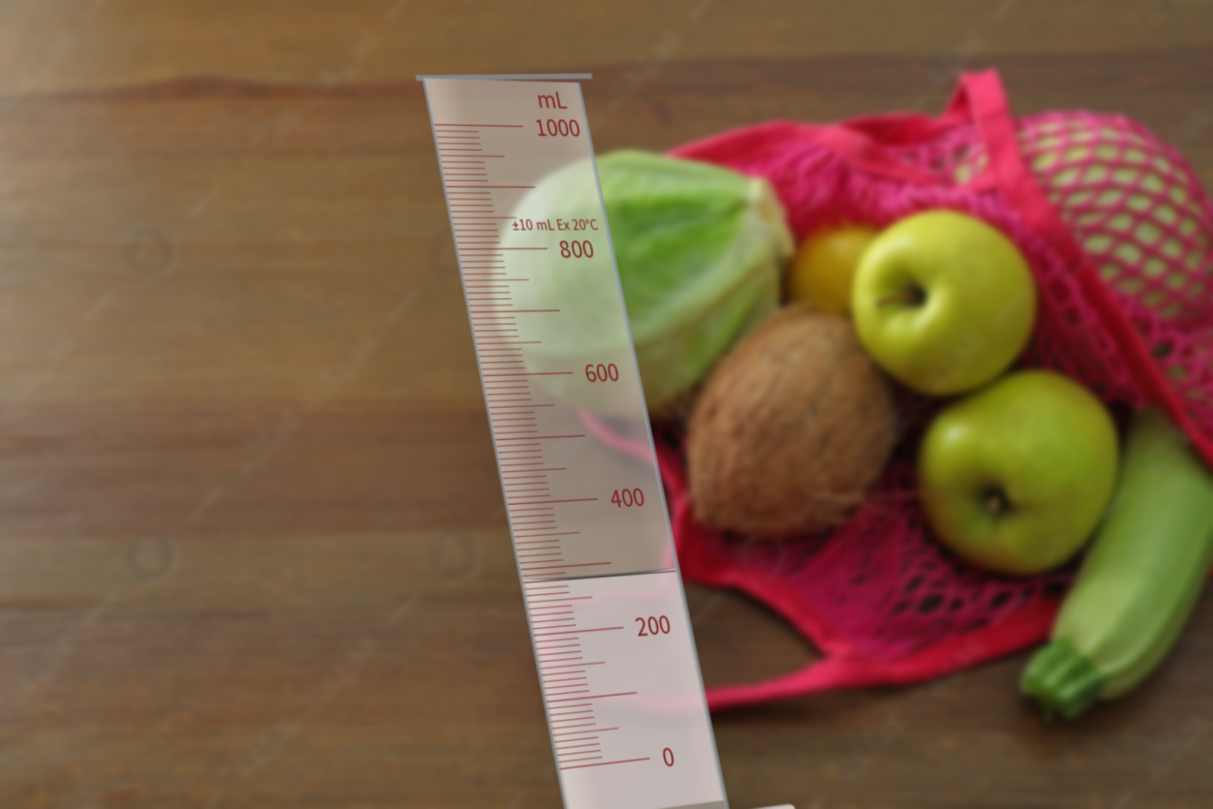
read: 280 mL
